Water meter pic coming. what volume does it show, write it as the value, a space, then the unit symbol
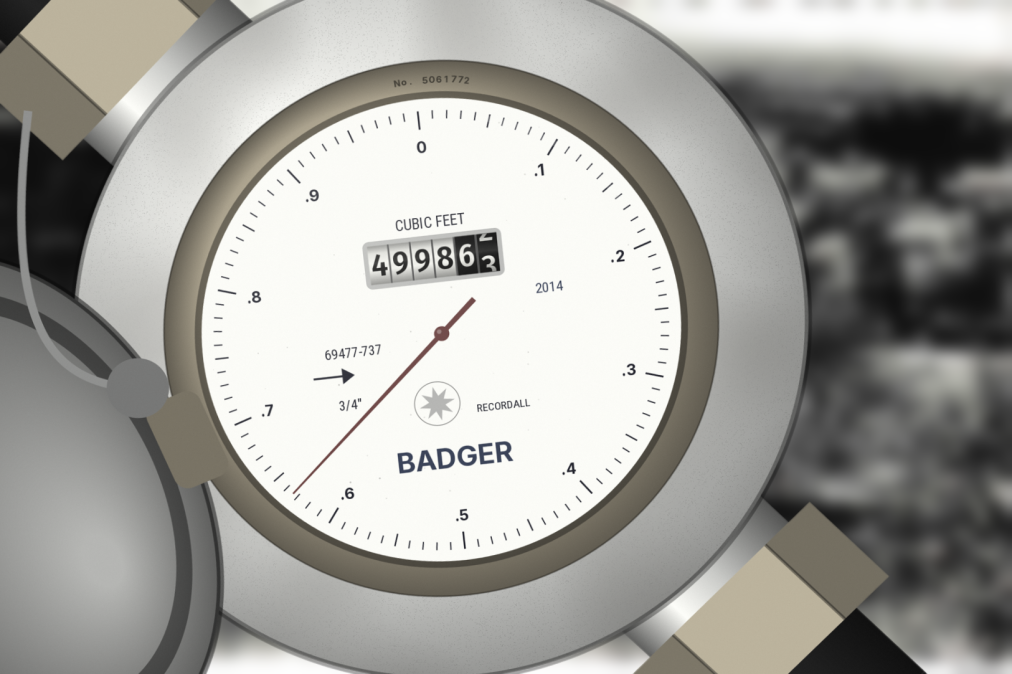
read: 499862.63 ft³
